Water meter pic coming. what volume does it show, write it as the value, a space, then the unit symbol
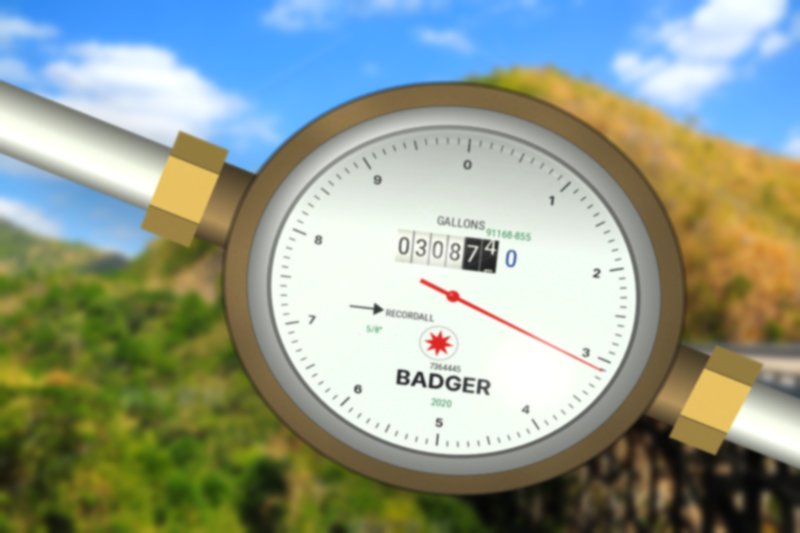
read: 308743.1 gal
